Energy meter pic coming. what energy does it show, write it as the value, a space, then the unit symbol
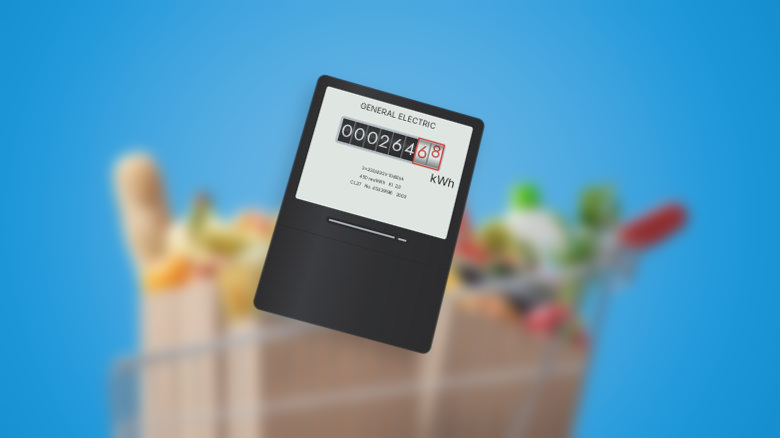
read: 264.68 kWh
